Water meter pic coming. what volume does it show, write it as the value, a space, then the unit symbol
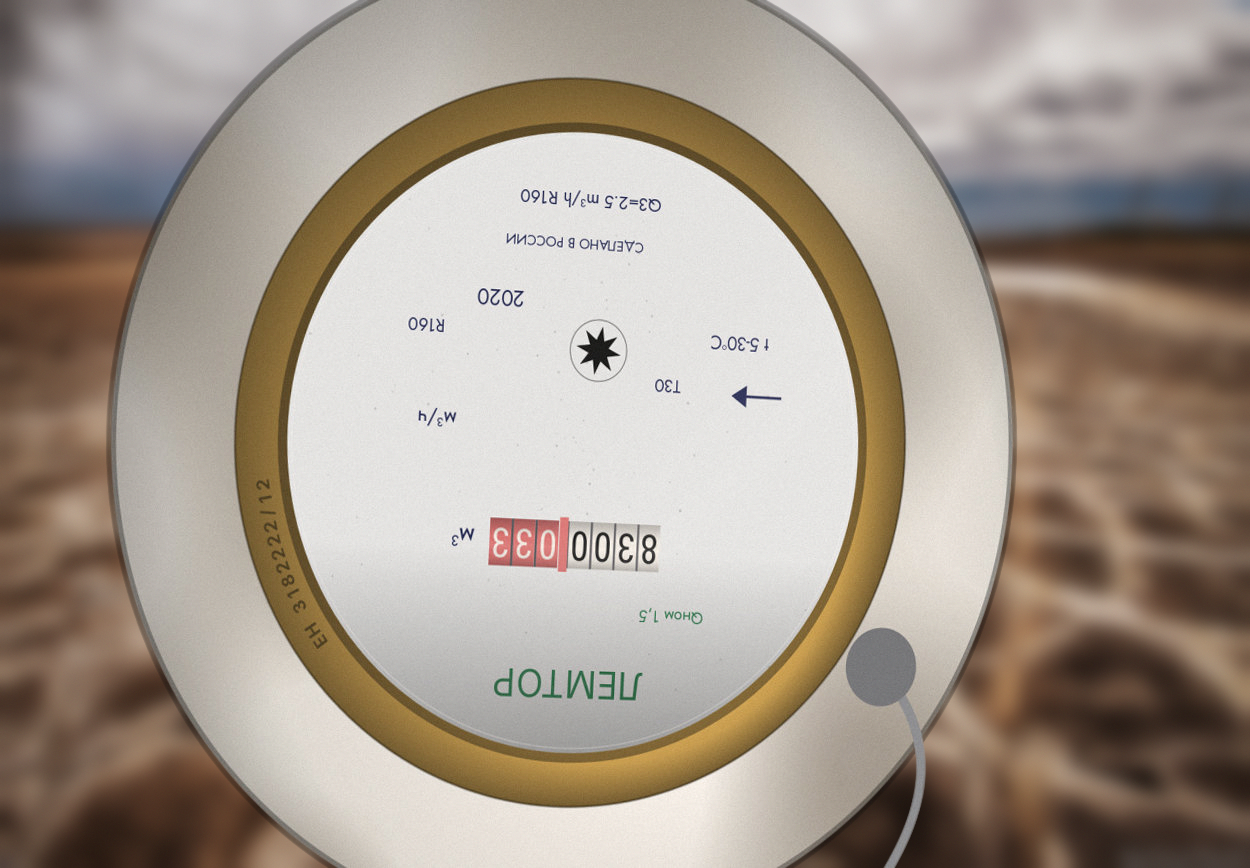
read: 8300.033 m³
